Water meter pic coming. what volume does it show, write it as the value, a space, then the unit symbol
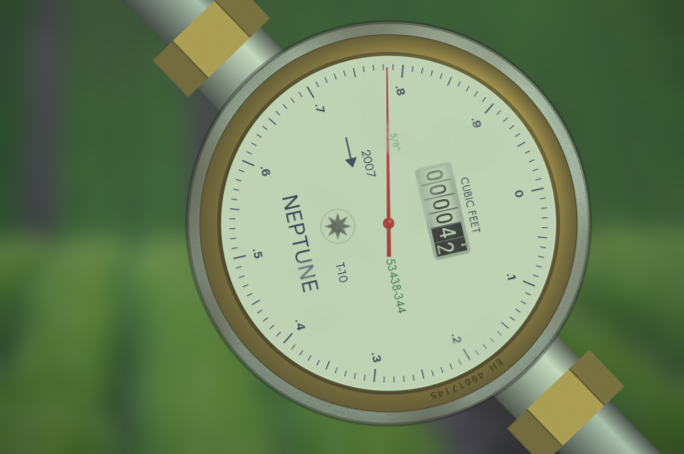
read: 41.78 ft³
